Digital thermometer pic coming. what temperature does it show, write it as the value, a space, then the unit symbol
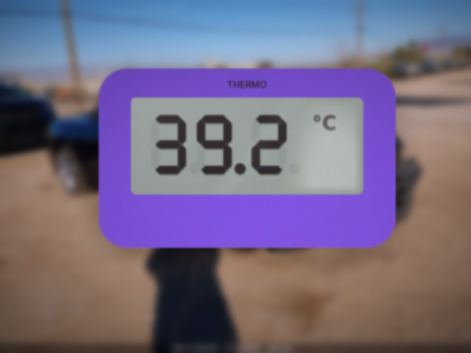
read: 39.2 °C
